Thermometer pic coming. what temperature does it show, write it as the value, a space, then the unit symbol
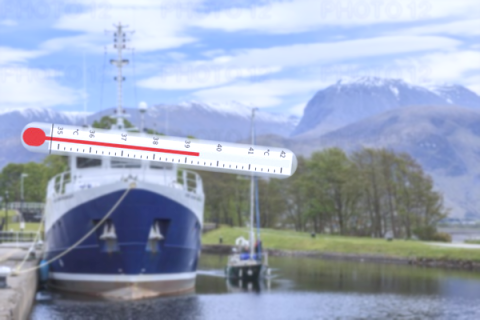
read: 39.4 °C
